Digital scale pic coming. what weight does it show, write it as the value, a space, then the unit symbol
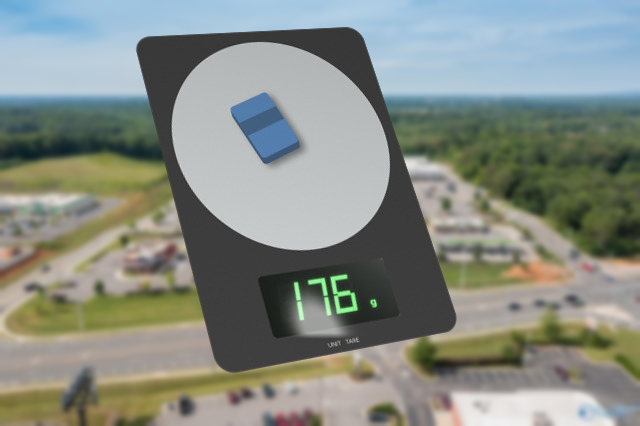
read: 176 g
